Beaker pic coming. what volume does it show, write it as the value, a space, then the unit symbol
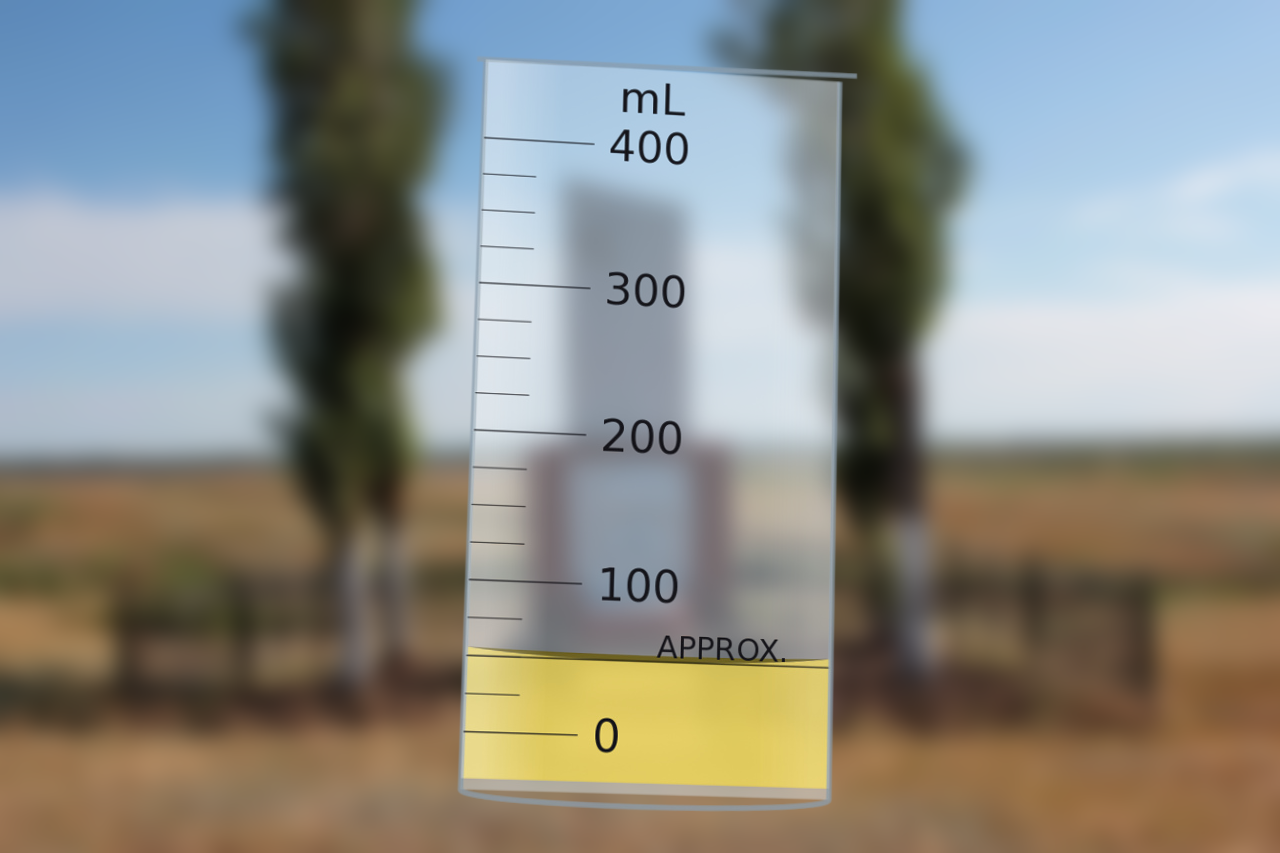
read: 50 mL
